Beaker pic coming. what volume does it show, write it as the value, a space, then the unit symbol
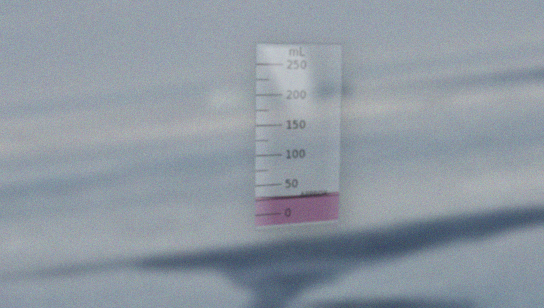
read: 25 mL
